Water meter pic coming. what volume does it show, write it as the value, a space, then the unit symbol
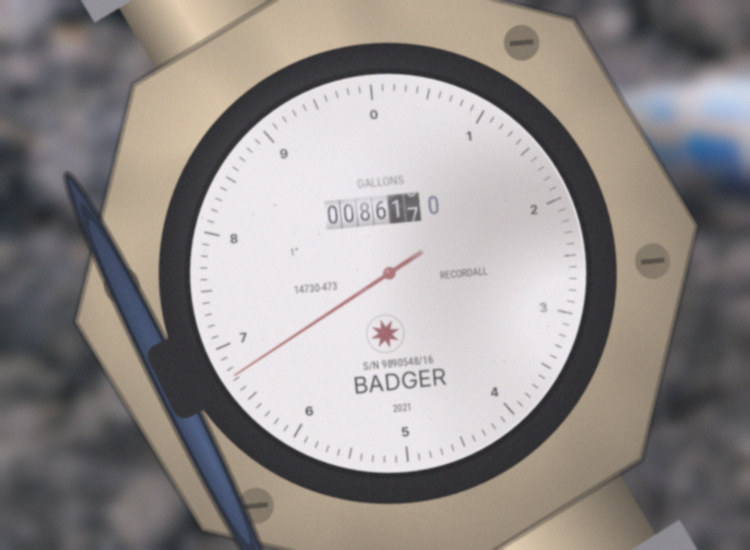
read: 86166.7 gal
